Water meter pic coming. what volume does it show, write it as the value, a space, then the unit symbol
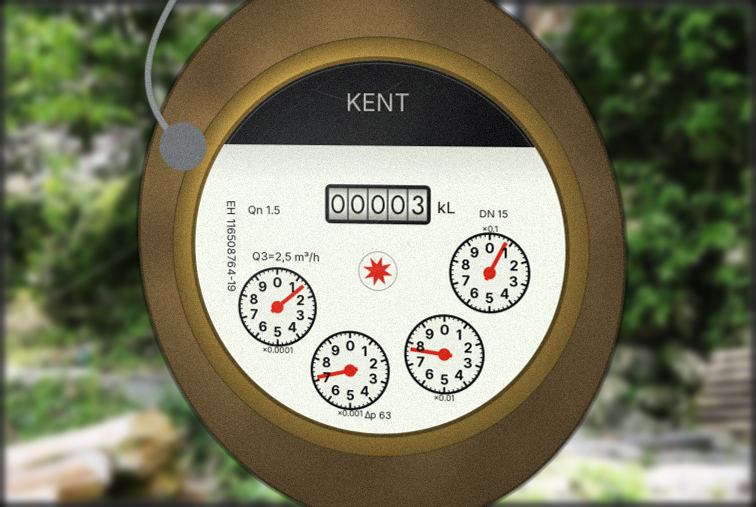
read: 3.0771 kL
